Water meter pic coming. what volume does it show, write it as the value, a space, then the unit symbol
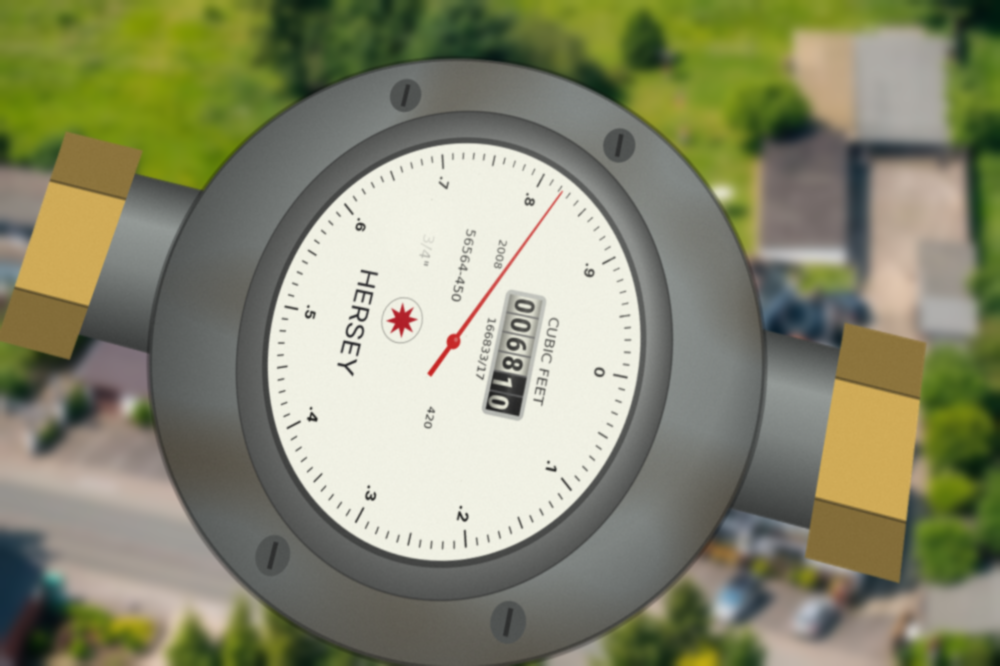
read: 6809.82 ft³
